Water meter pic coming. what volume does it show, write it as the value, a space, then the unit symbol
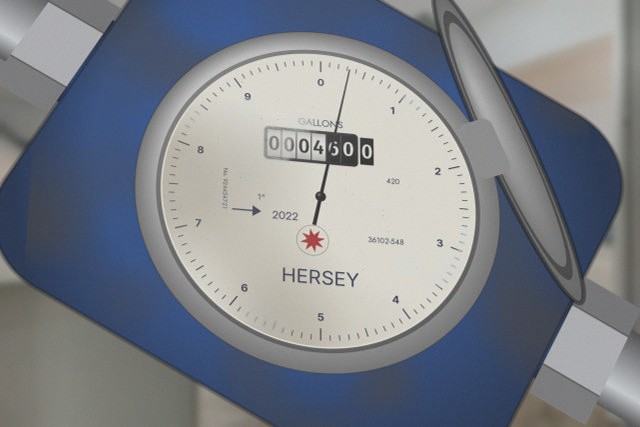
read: 4600.3 gal
